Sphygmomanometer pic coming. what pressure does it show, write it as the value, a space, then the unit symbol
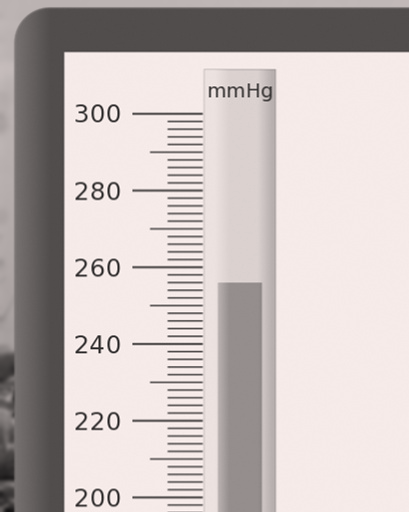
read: 256 mmHg
